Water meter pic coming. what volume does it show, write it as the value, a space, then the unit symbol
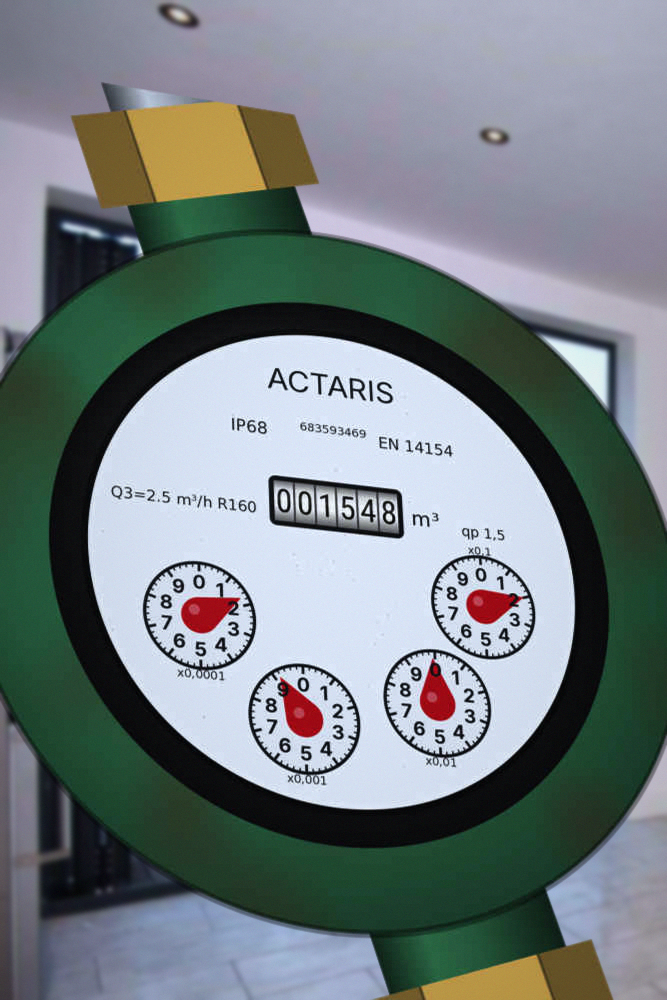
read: 1548.1991 m³
